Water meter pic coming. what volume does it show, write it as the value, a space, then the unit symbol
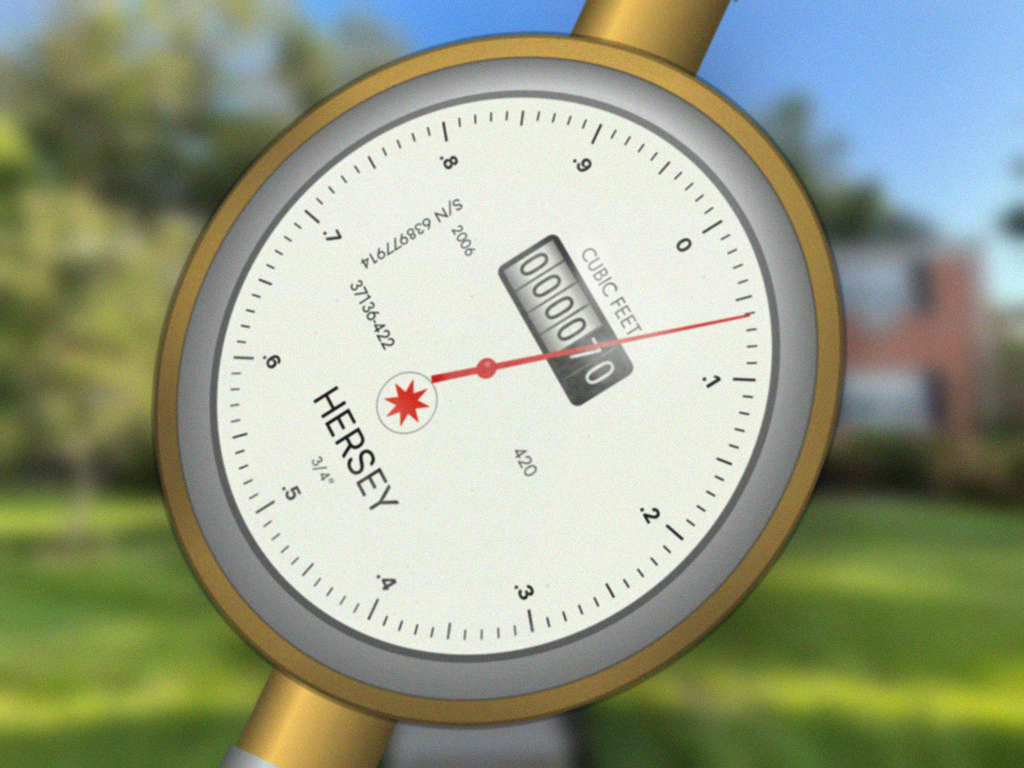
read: 70.06 ft³
